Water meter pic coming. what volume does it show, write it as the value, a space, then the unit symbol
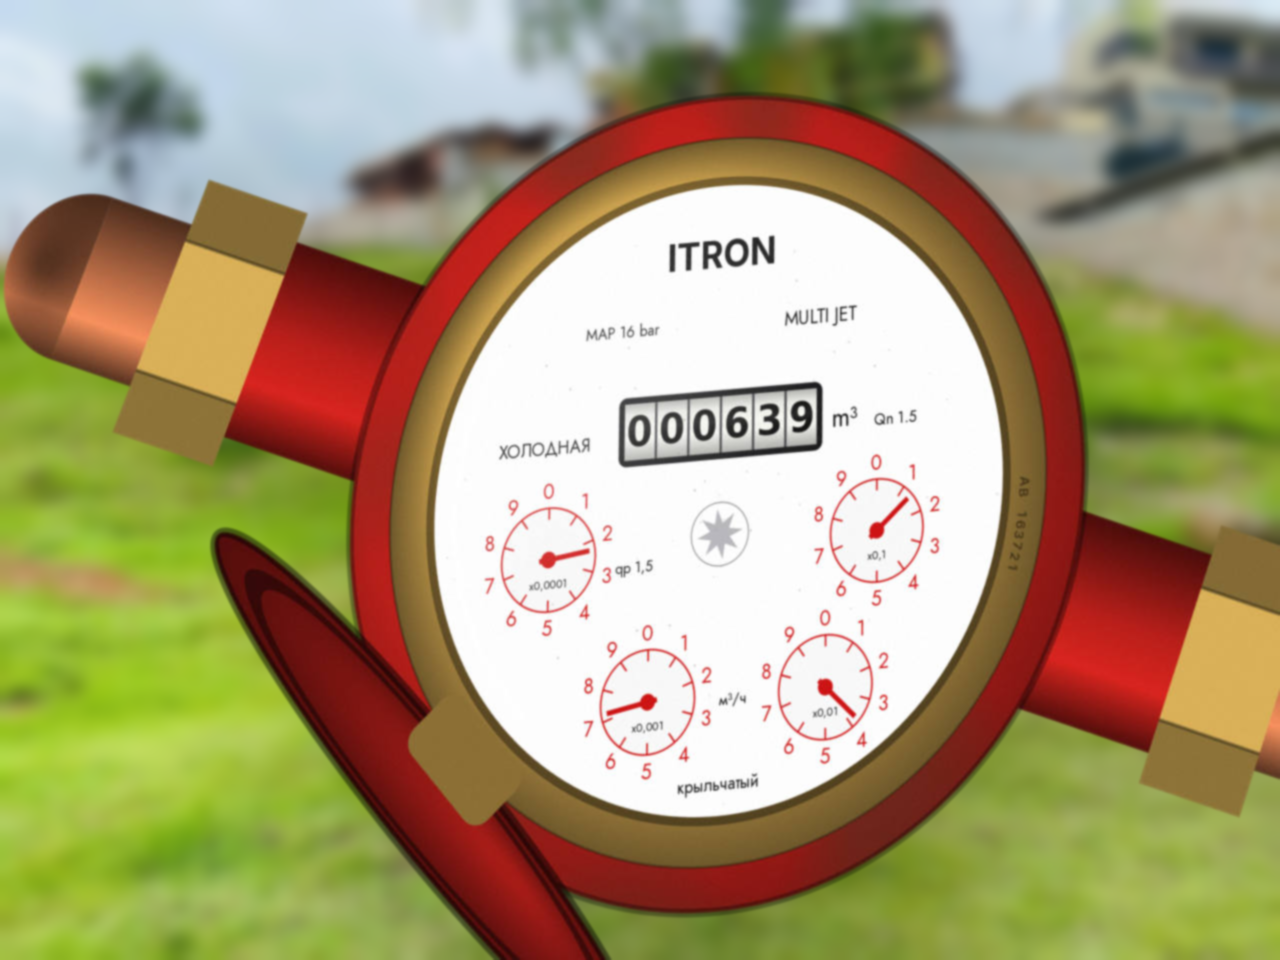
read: 639.1372 m³
